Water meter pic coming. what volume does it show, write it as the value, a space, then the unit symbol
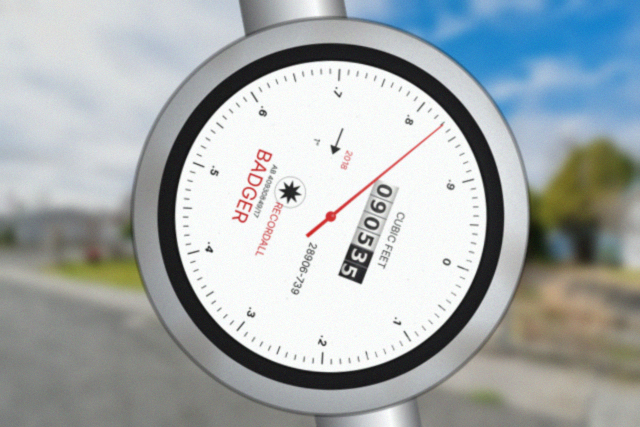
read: 90534.83 ft³
